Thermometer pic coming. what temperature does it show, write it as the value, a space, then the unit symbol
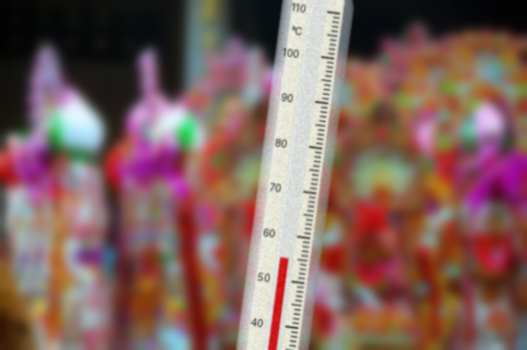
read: 55 °C
